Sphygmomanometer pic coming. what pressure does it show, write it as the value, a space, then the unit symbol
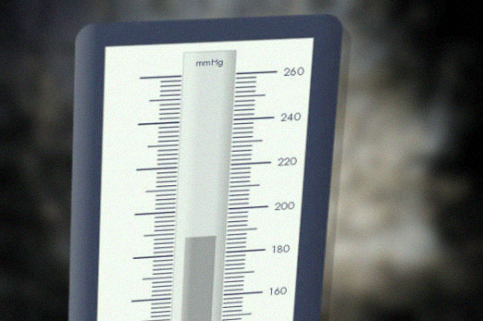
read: 188 mmHg
